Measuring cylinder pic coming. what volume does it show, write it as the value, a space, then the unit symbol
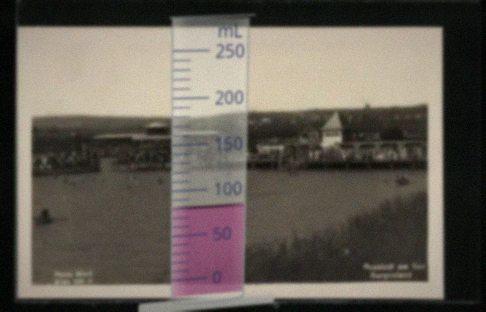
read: 80 mL
